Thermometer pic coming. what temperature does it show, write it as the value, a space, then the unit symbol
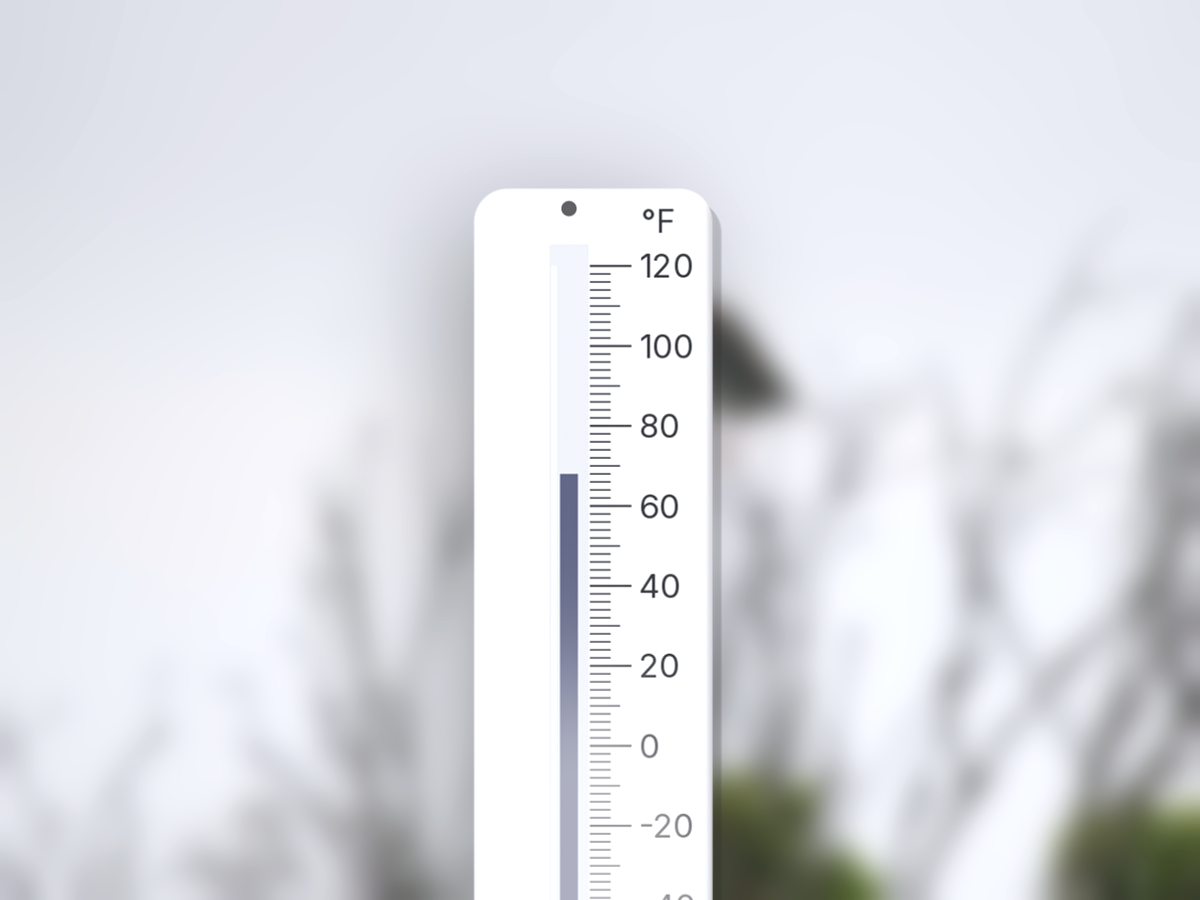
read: 68 °F
